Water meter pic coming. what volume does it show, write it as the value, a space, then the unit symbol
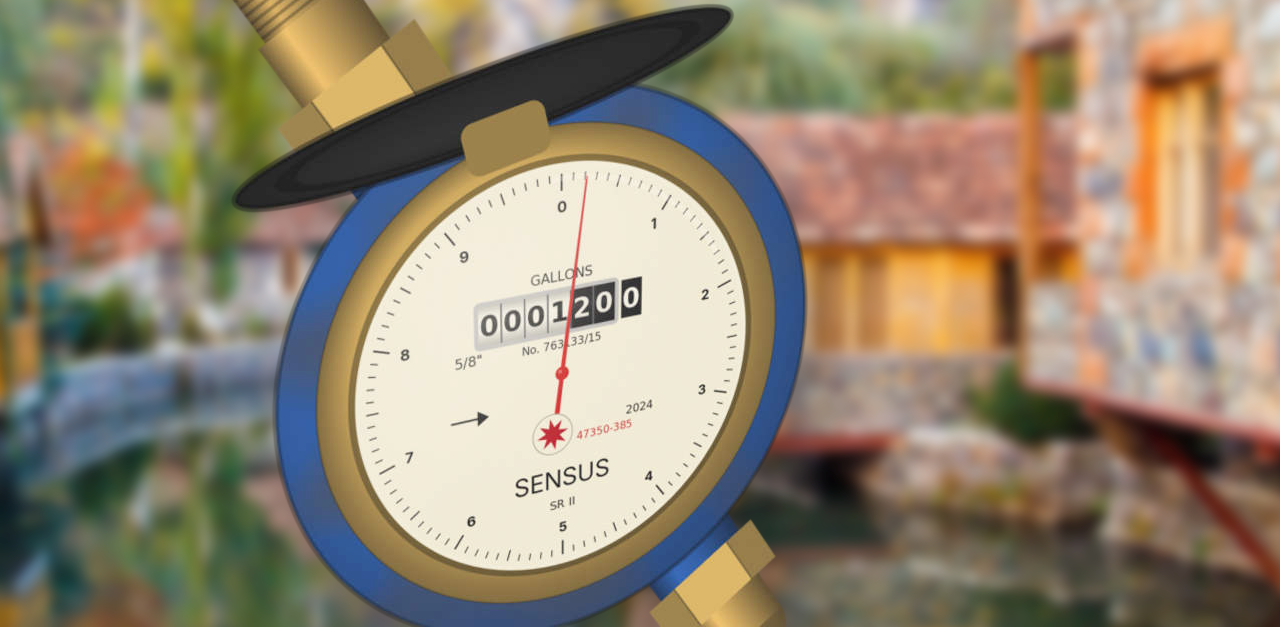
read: 1200.2 gal
